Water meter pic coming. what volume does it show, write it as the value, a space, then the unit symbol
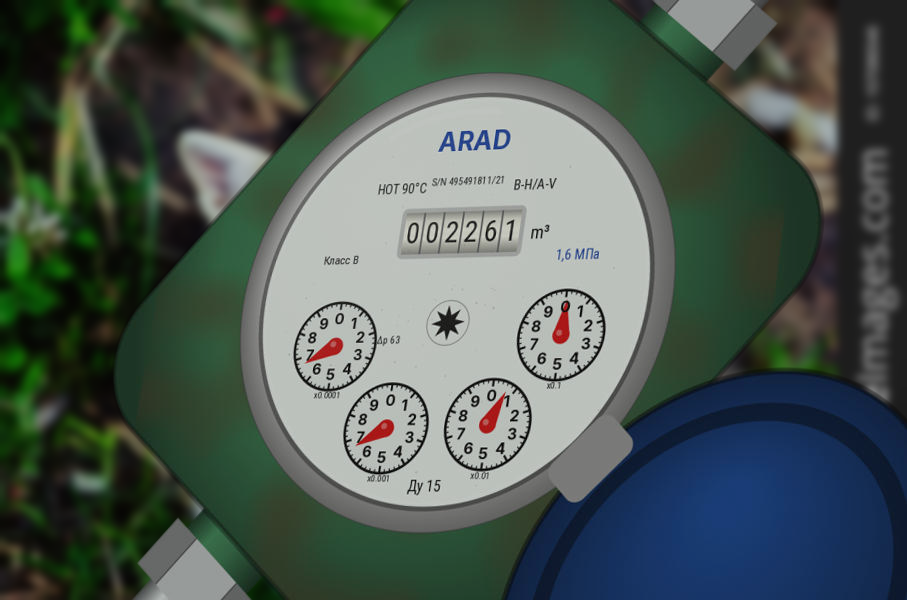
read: 2261.0066 m³
